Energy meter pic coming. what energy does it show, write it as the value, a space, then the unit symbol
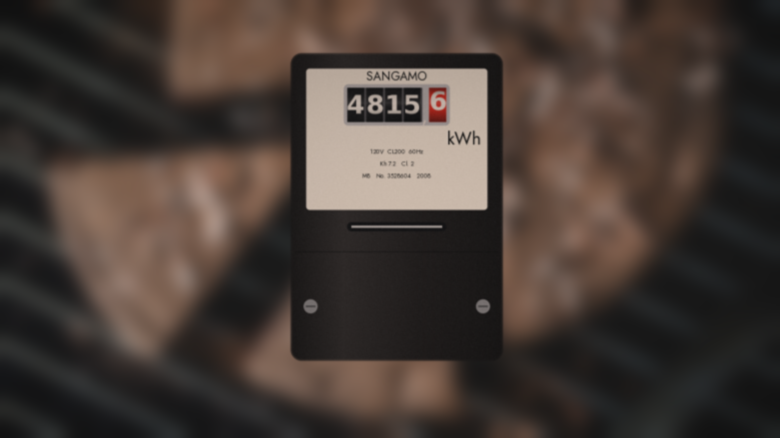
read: 4815.6 kWh
